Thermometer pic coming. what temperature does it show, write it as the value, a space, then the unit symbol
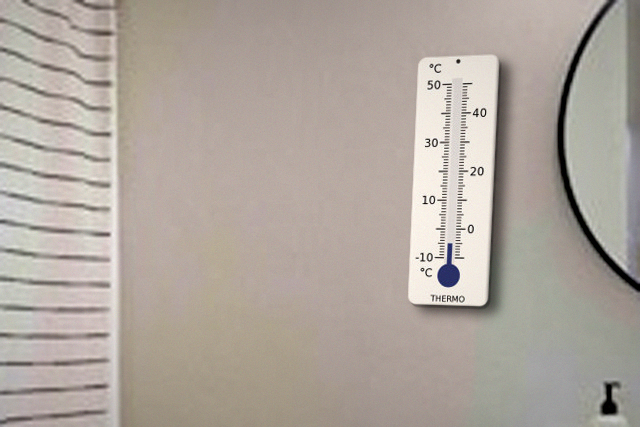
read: -5 °C
